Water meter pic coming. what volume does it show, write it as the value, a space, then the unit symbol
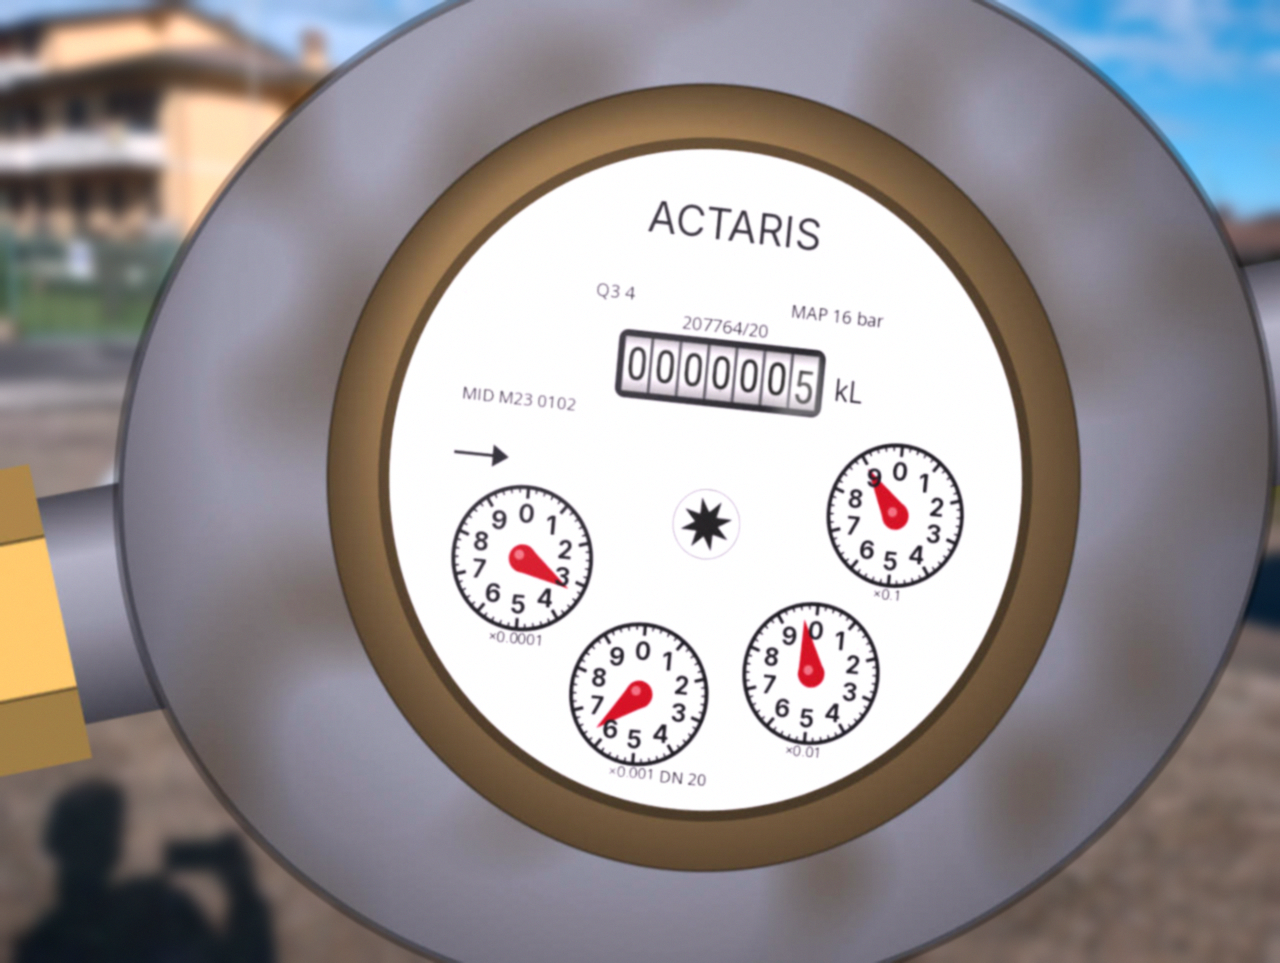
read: 4.8963 kL
